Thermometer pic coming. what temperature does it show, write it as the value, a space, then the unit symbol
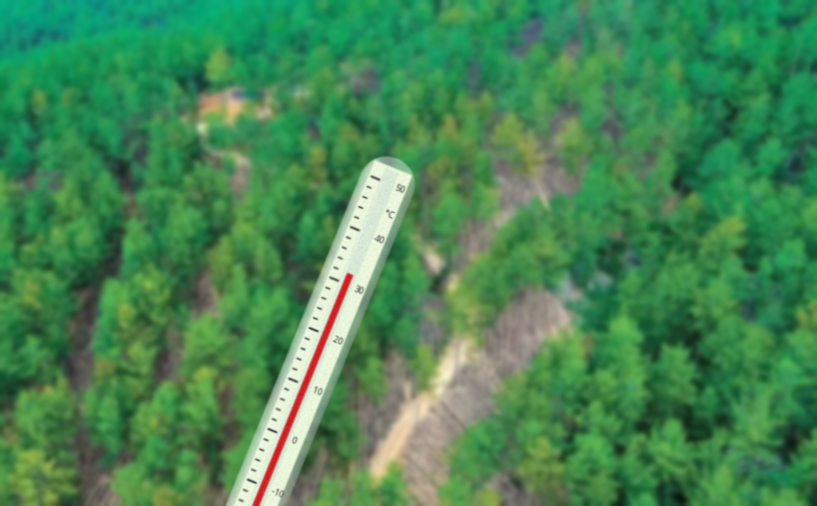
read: 32 °C
